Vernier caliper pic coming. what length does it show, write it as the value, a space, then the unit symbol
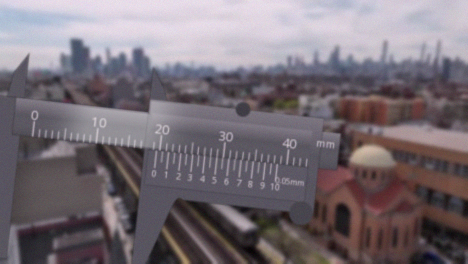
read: 19.5 mm
